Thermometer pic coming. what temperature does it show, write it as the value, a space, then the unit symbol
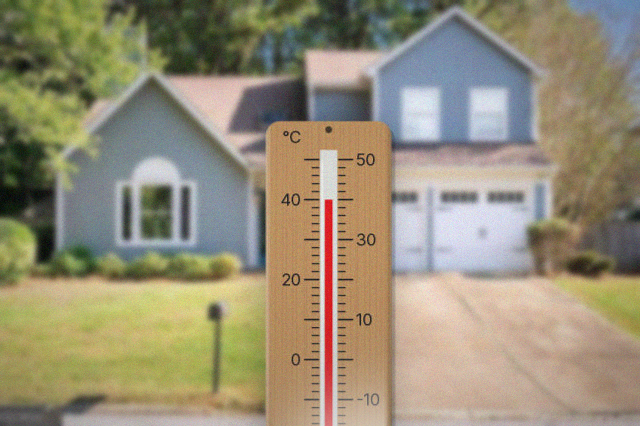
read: 40 °C
